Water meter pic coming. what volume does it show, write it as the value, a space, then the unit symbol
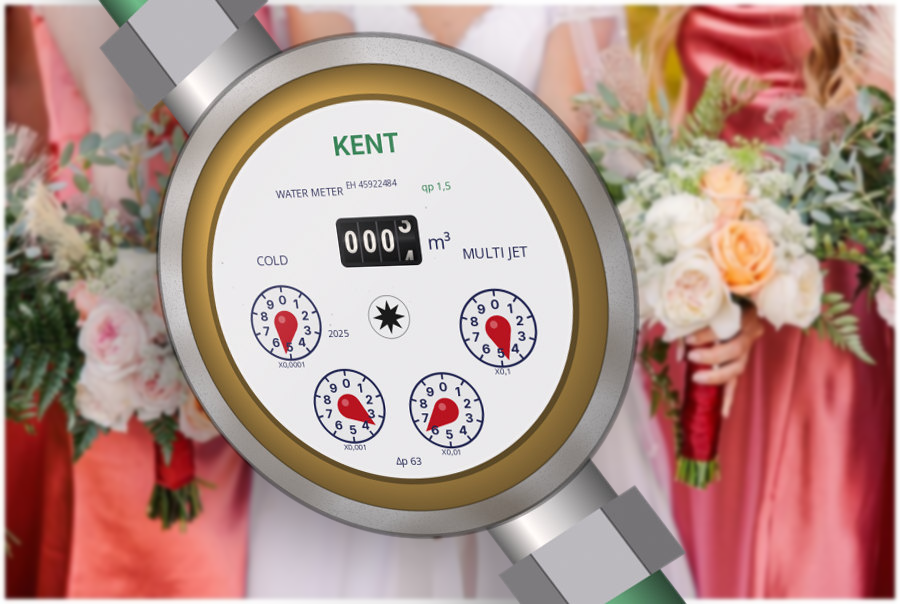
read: 3.4635 m³
